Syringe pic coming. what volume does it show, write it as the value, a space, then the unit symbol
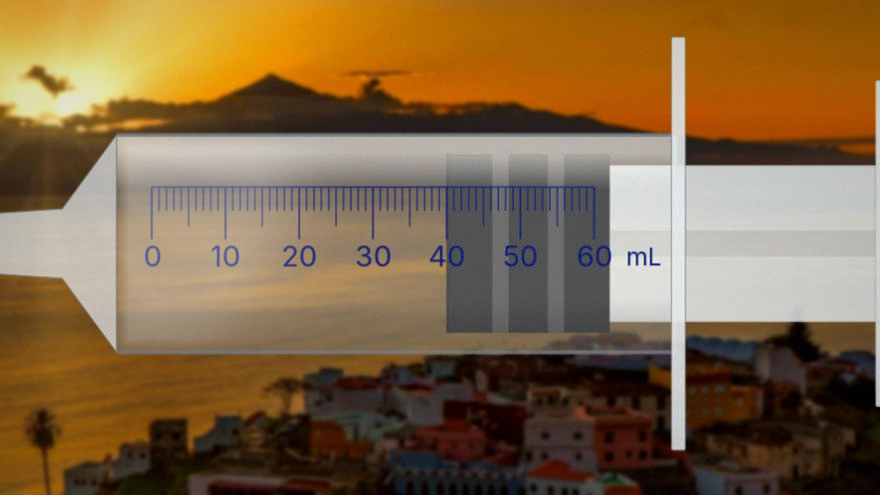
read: 40 mL
